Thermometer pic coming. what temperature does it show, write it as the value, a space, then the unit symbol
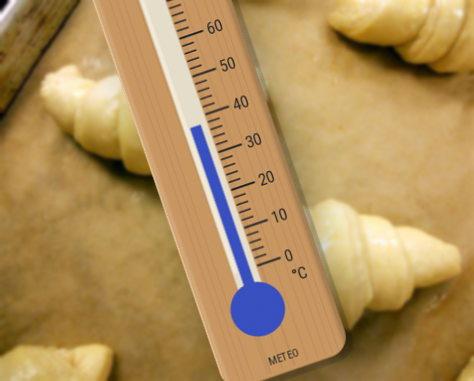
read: 38 °C
